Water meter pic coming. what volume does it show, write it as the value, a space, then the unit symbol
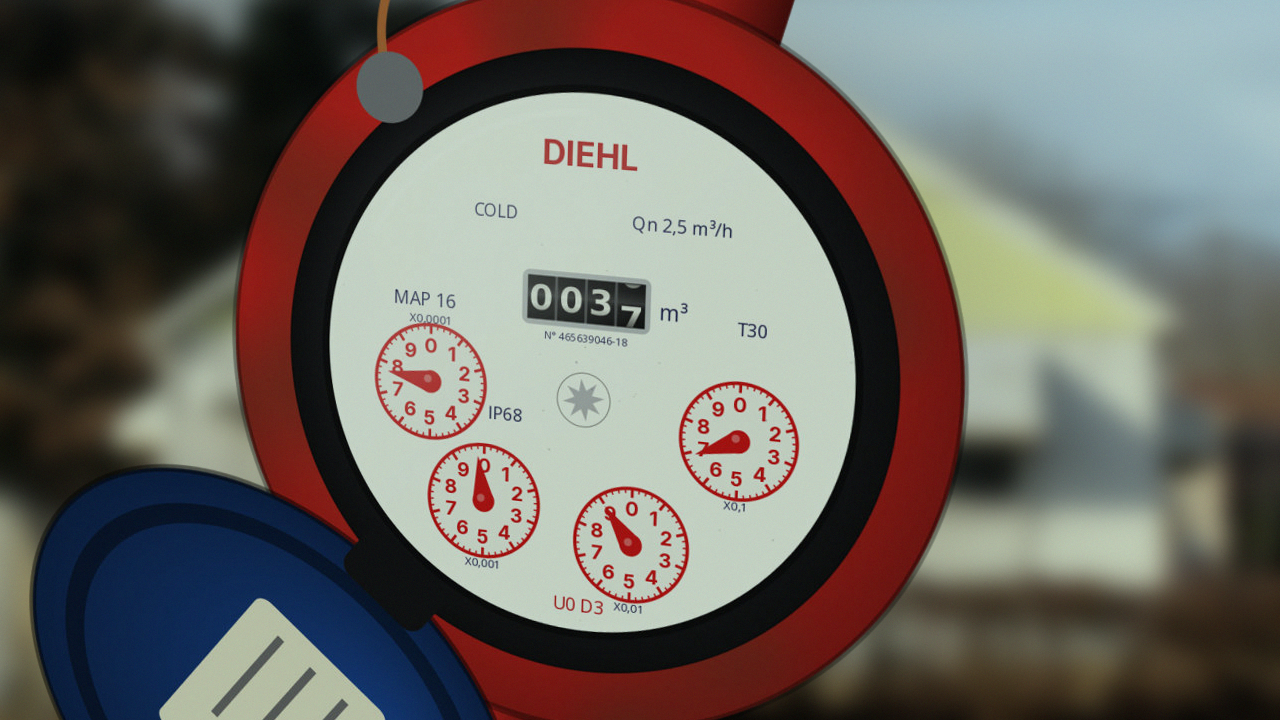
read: 36.6897 m³
